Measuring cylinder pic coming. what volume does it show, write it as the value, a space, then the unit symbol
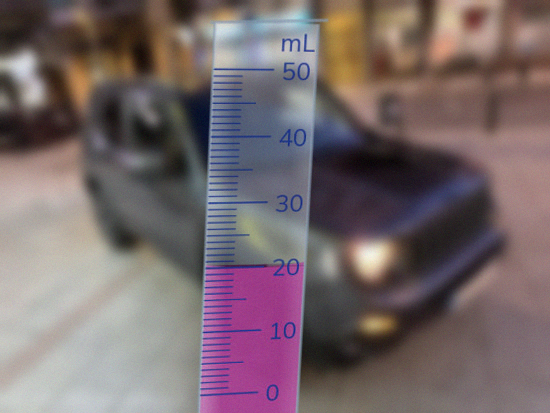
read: 20 mL
